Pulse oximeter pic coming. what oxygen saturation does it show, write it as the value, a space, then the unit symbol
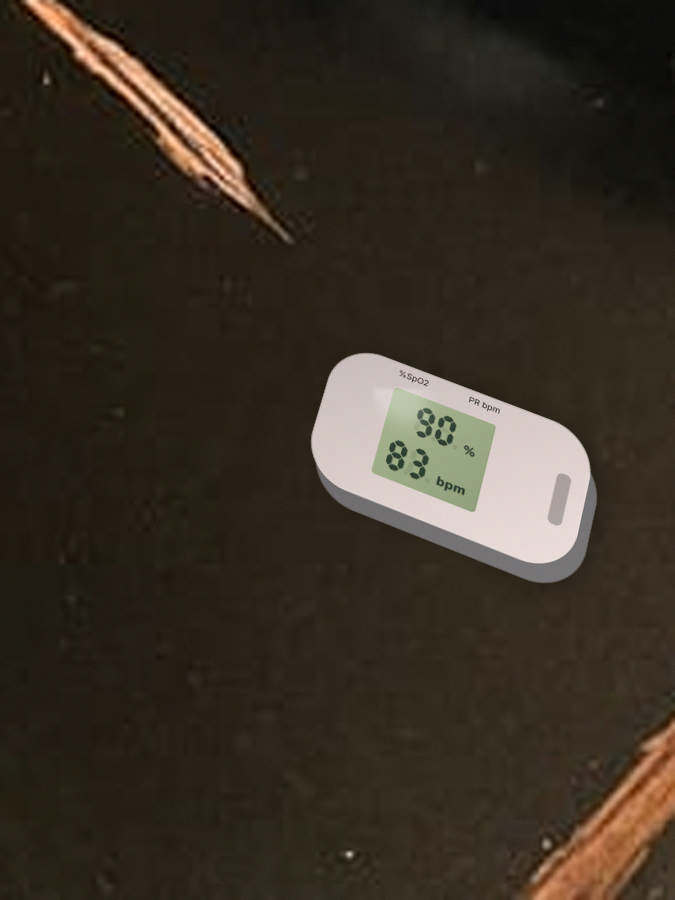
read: 90 %
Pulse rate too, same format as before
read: 83 bpm
